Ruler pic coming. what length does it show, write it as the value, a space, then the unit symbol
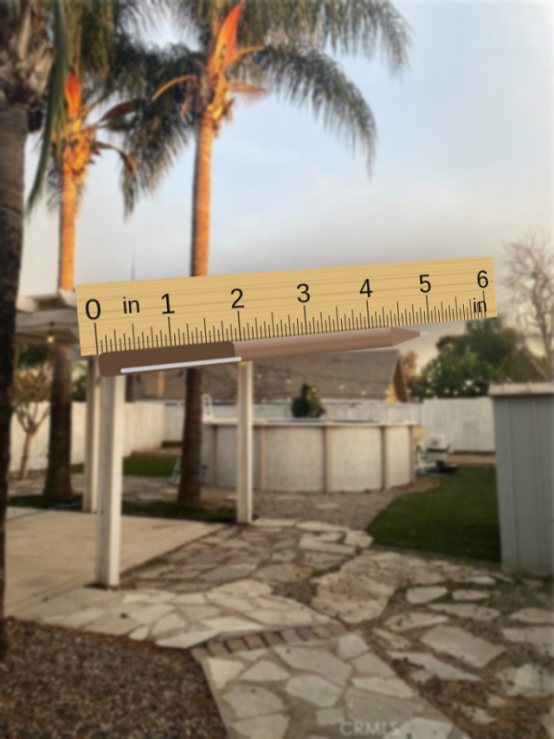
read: 5 in
